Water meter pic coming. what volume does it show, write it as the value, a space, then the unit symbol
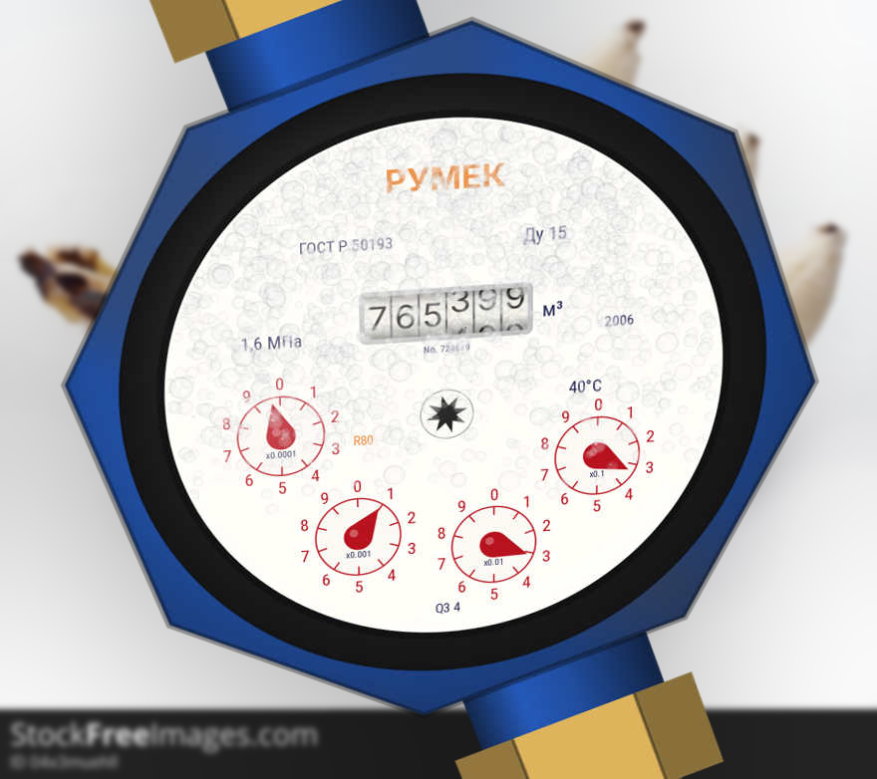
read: 765399.3309 m³
